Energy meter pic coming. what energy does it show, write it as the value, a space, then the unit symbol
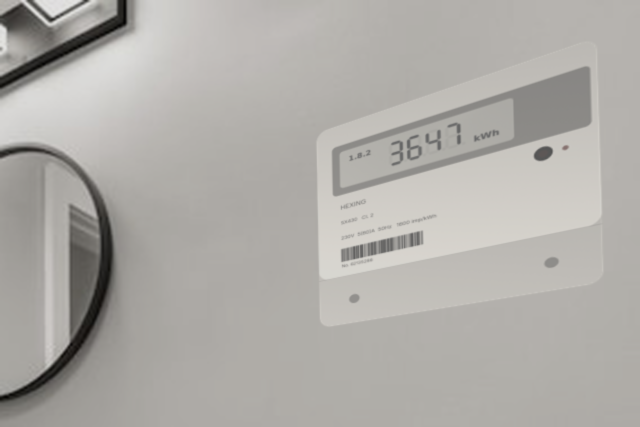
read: 3647 kWh
